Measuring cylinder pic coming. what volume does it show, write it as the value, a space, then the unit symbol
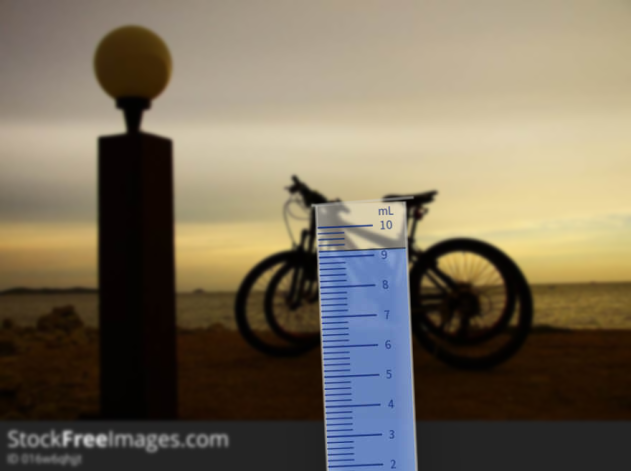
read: 9.2 mL
